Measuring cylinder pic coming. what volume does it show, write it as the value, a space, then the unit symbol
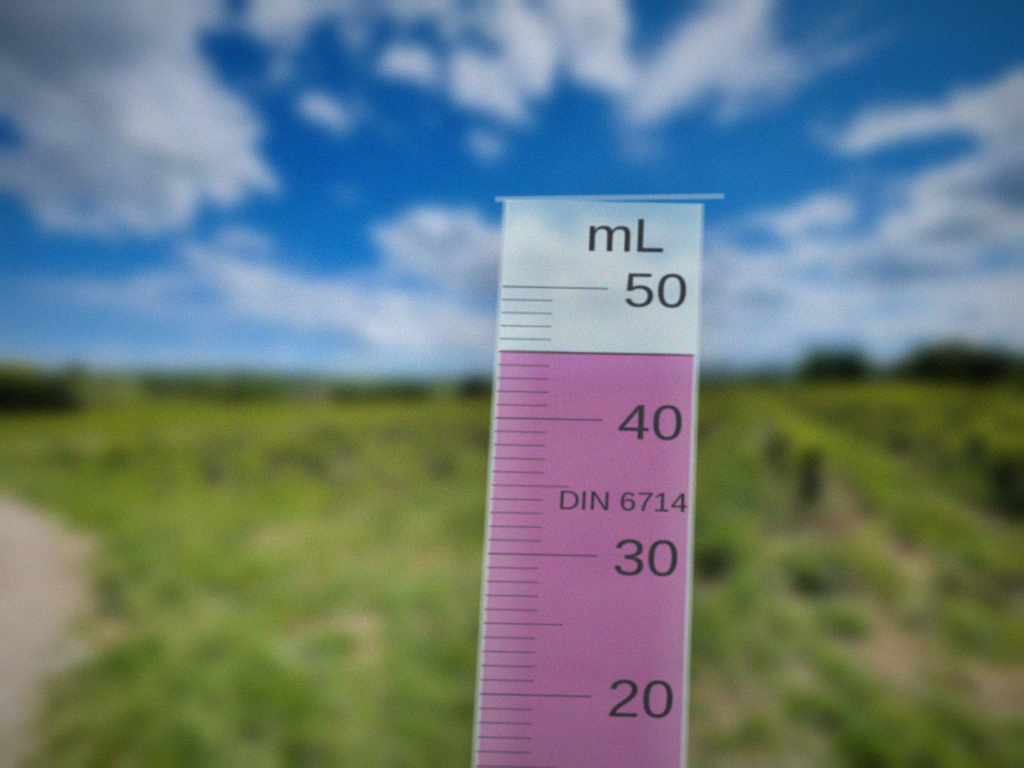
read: 45 mL
